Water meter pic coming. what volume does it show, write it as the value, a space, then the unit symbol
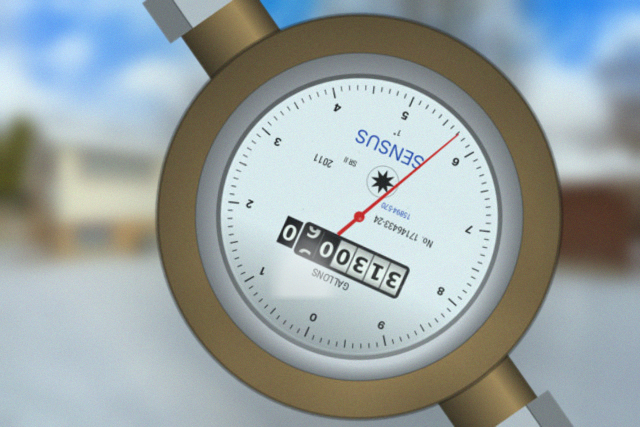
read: 3130055.7 gal
